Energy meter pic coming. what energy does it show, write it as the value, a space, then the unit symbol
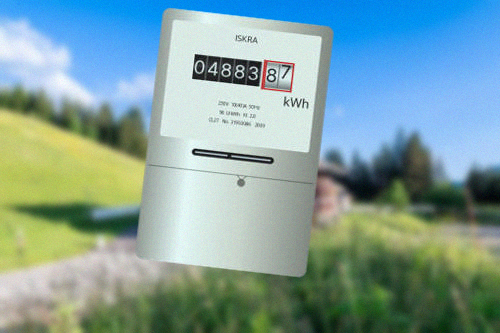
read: 4883.87 kWh
